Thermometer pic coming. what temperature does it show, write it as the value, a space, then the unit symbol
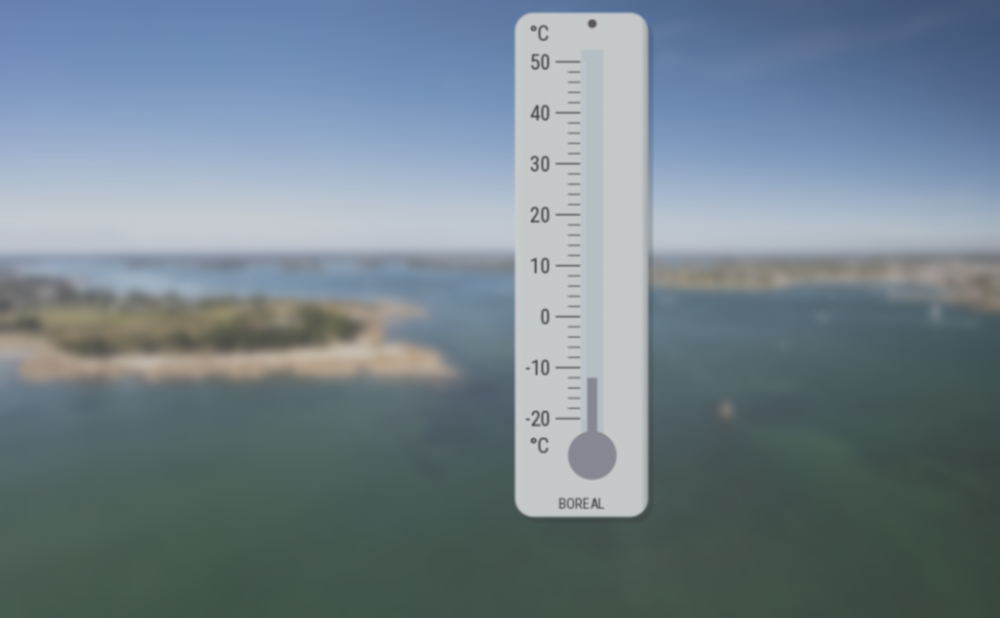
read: -12 °C
